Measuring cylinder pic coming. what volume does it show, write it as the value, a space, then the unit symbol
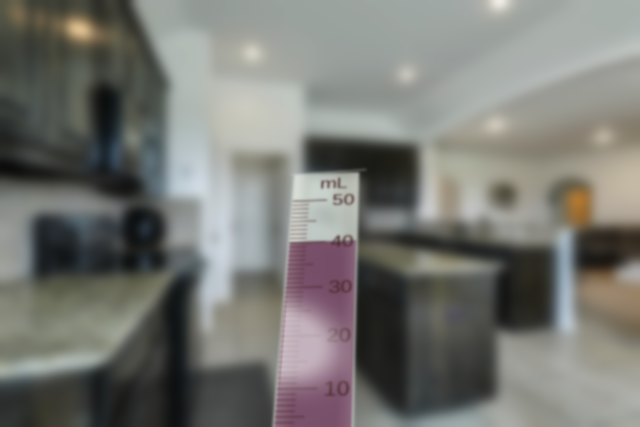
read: 40 mL
